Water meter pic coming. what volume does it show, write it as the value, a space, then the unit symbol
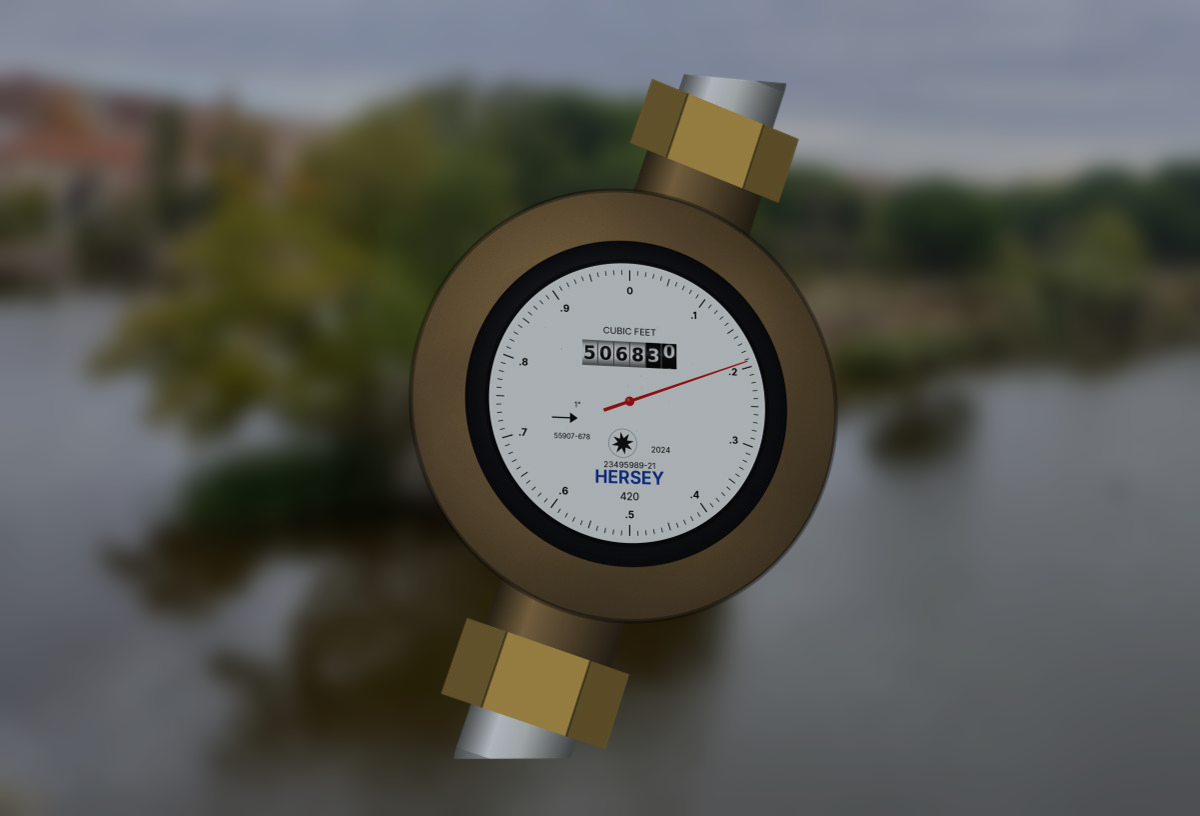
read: 506830.19 ft³
